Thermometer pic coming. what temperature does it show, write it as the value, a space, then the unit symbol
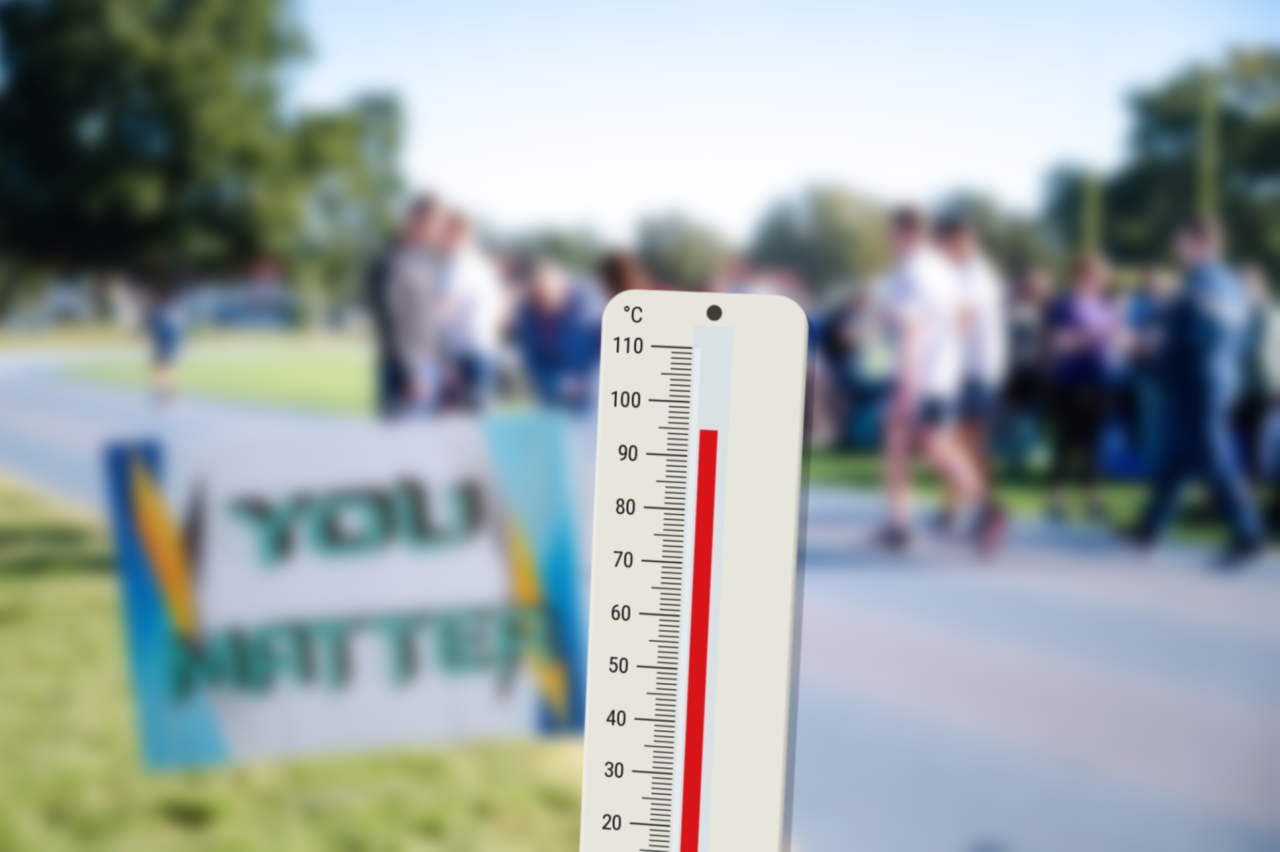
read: 95 °C
